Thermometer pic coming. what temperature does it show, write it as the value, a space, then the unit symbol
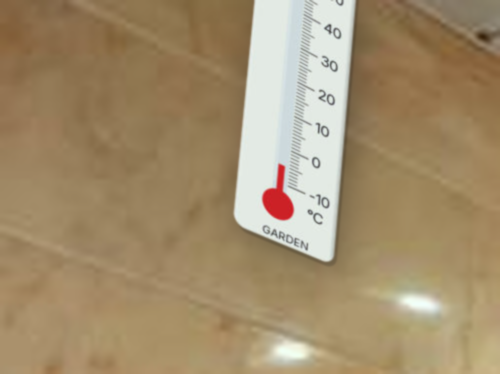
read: -5 °C
